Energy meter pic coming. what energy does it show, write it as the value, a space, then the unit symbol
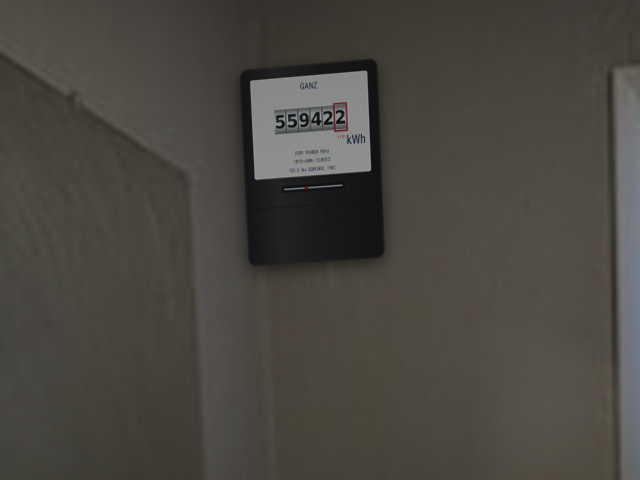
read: 55942.2 kWh
